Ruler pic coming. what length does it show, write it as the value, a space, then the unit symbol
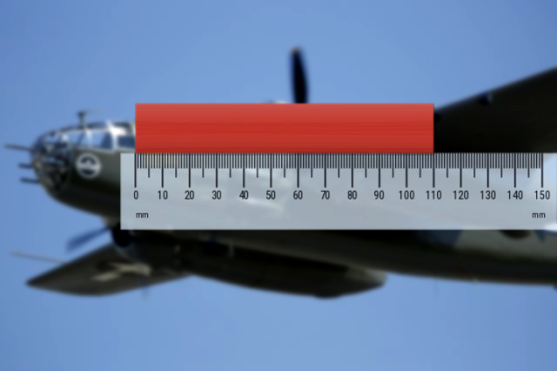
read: 110 mm
